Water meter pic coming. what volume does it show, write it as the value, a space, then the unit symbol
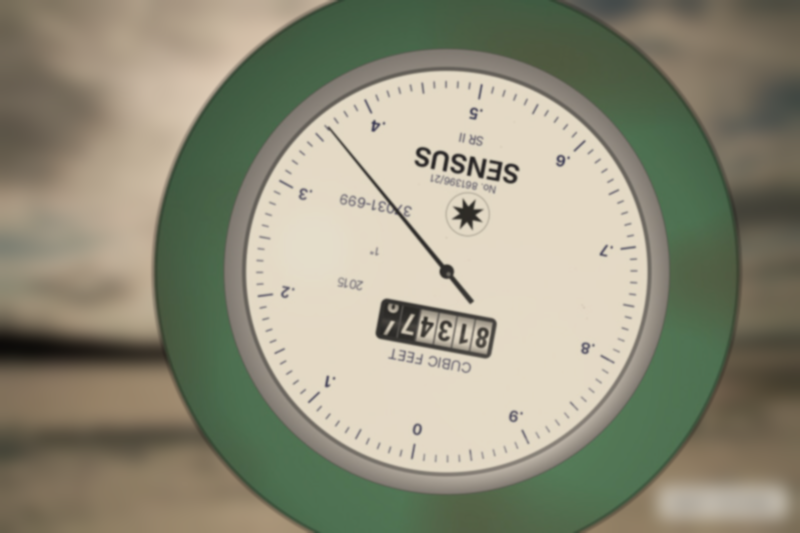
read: 813477.36 ft³
